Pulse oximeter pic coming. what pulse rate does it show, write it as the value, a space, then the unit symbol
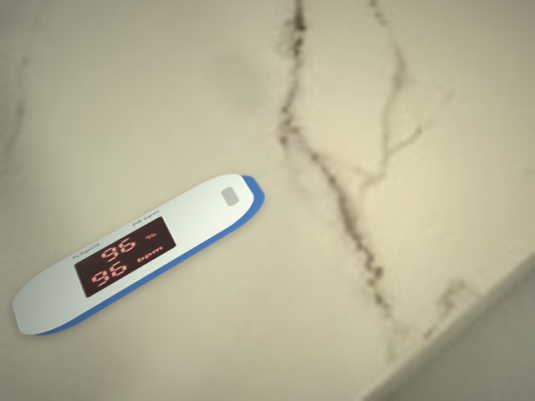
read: 96 bpm
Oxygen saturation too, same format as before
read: 96 %
